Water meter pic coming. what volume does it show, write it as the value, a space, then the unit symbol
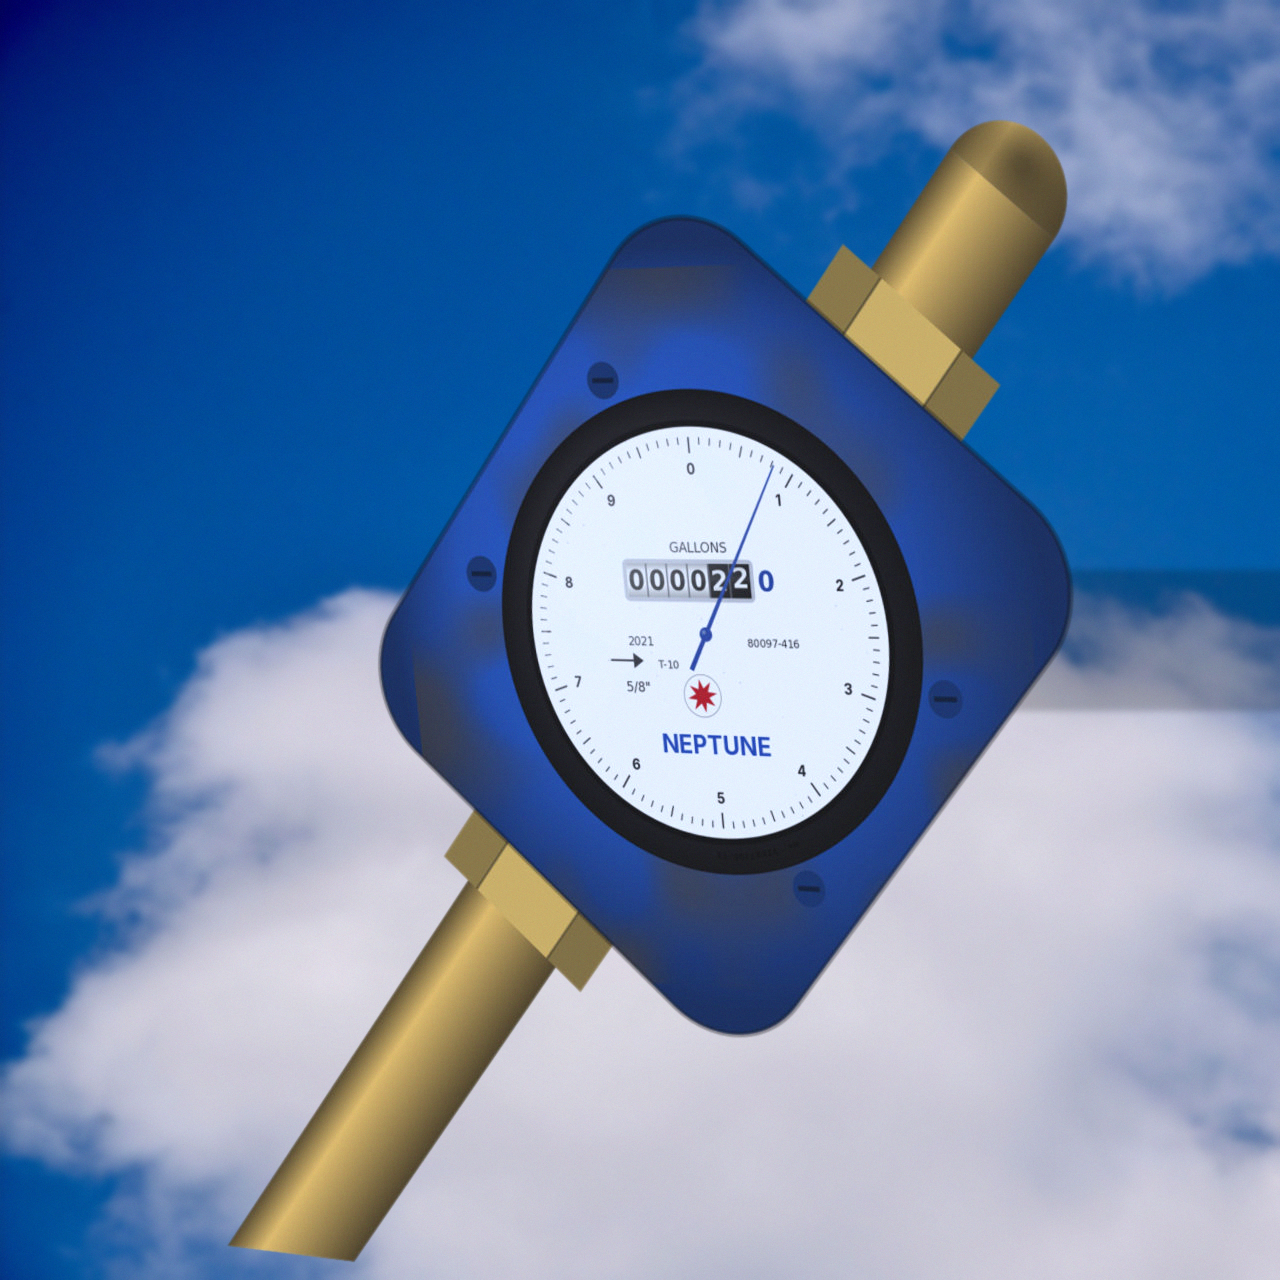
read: 220.8 gal
